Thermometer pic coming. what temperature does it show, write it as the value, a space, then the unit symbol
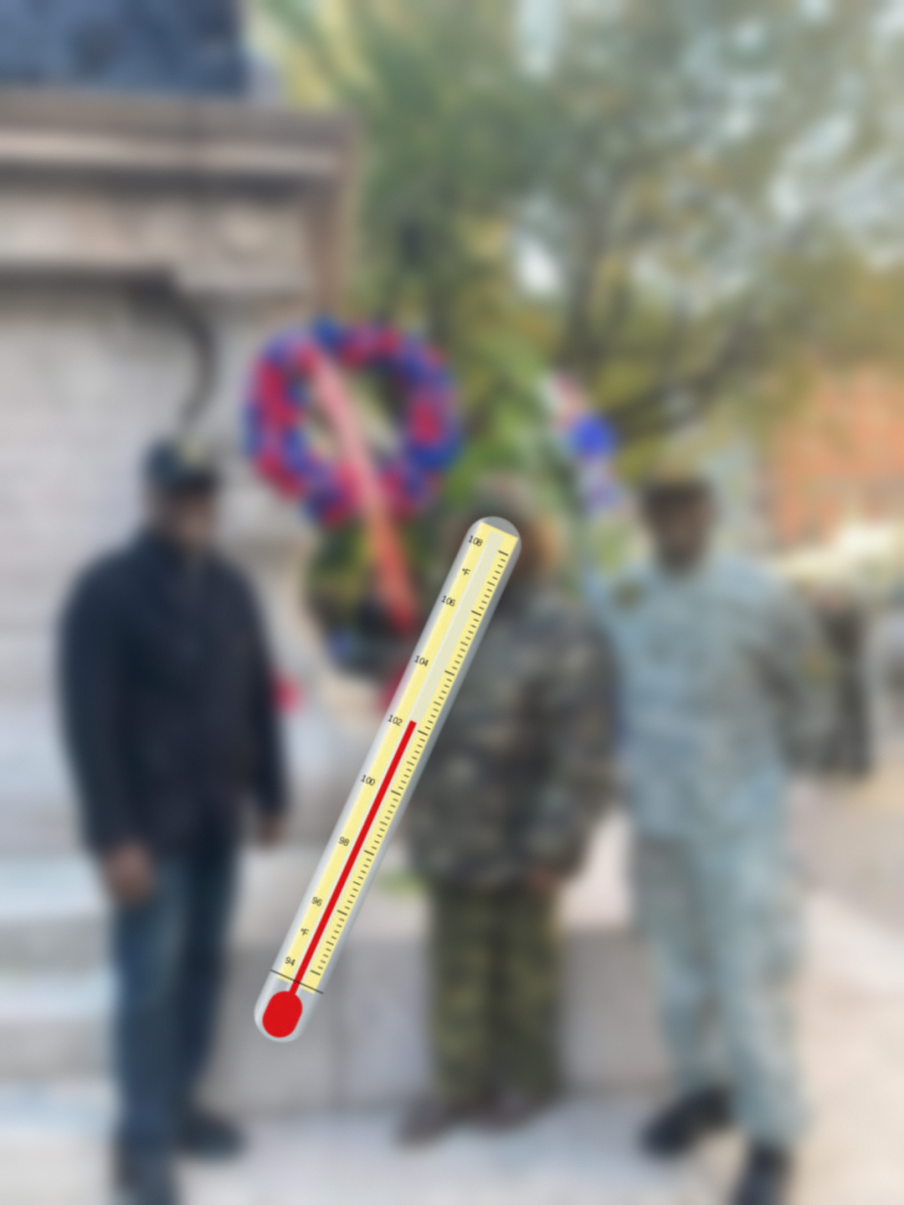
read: 102.2 °F
